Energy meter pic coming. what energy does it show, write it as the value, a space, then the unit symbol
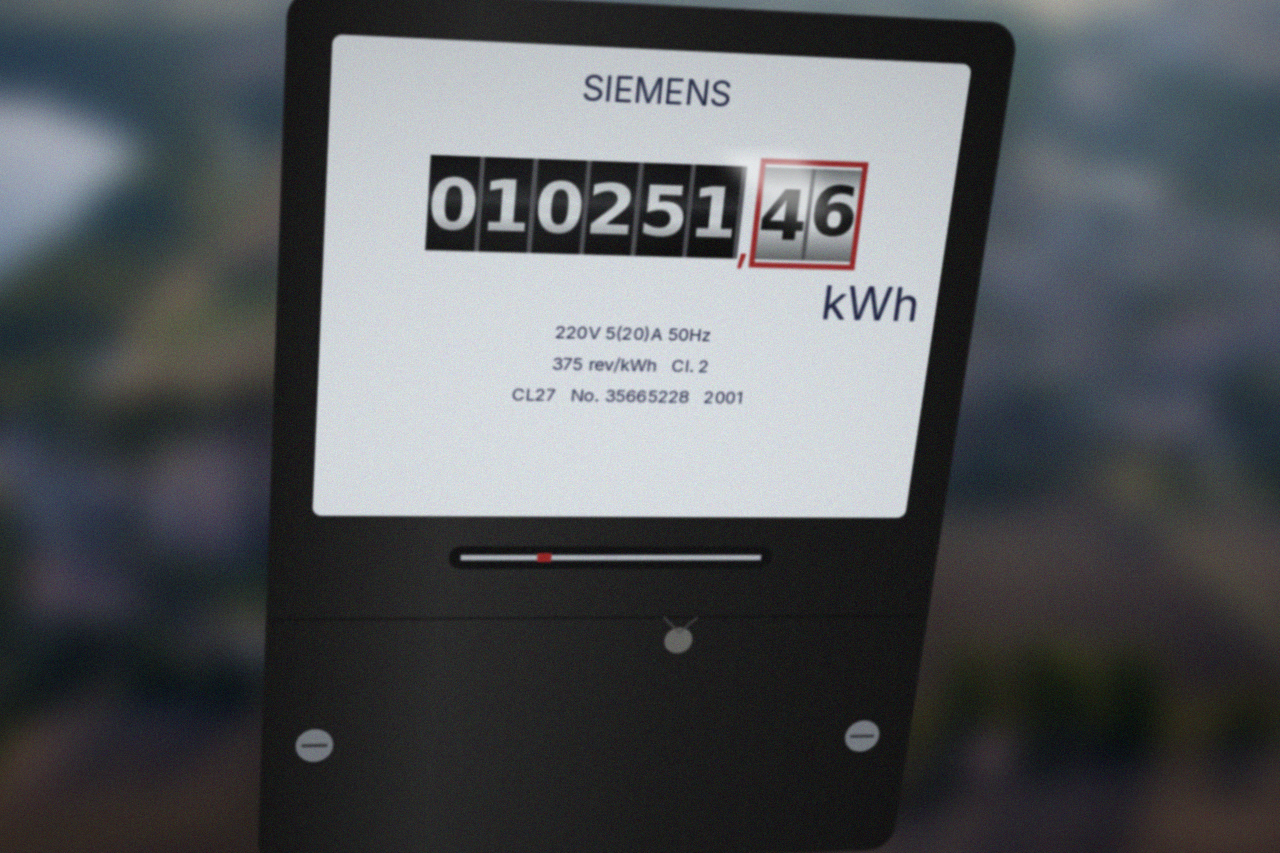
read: 10251.46 kWh
